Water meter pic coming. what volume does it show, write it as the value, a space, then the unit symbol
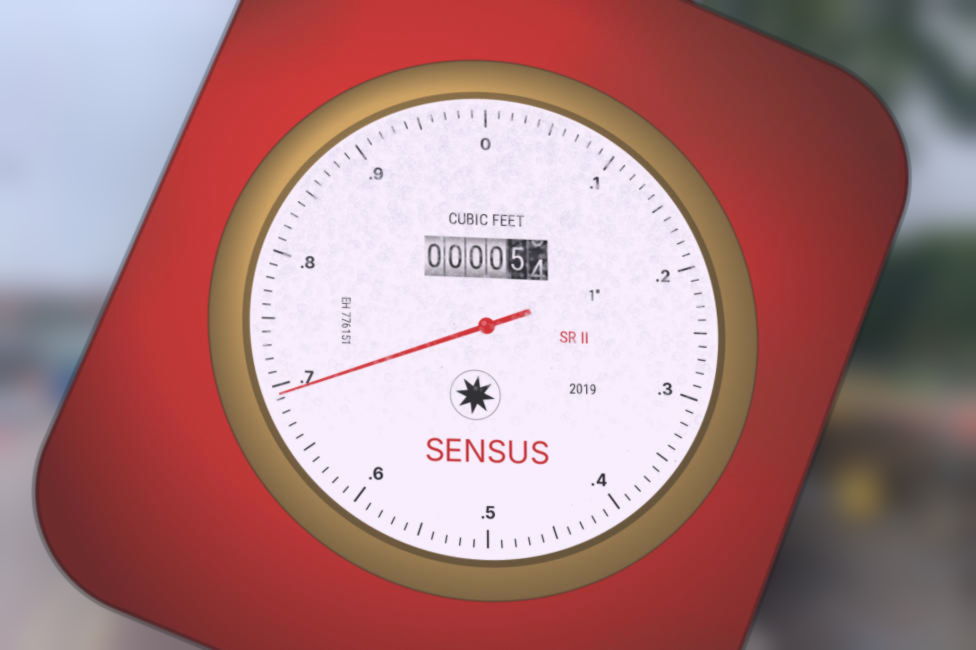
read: 53.69 ft³
